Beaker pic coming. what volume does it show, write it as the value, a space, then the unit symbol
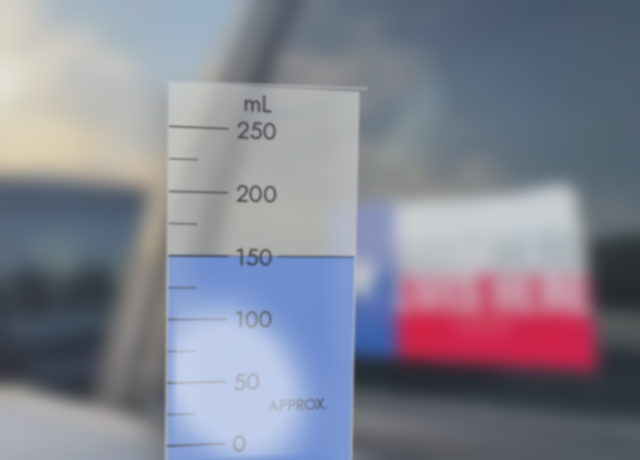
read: 150 mL
